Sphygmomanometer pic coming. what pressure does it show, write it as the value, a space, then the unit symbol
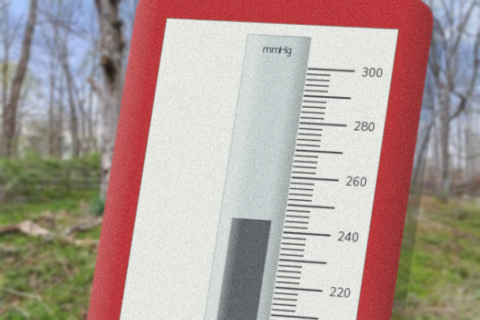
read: 244 mmHg
